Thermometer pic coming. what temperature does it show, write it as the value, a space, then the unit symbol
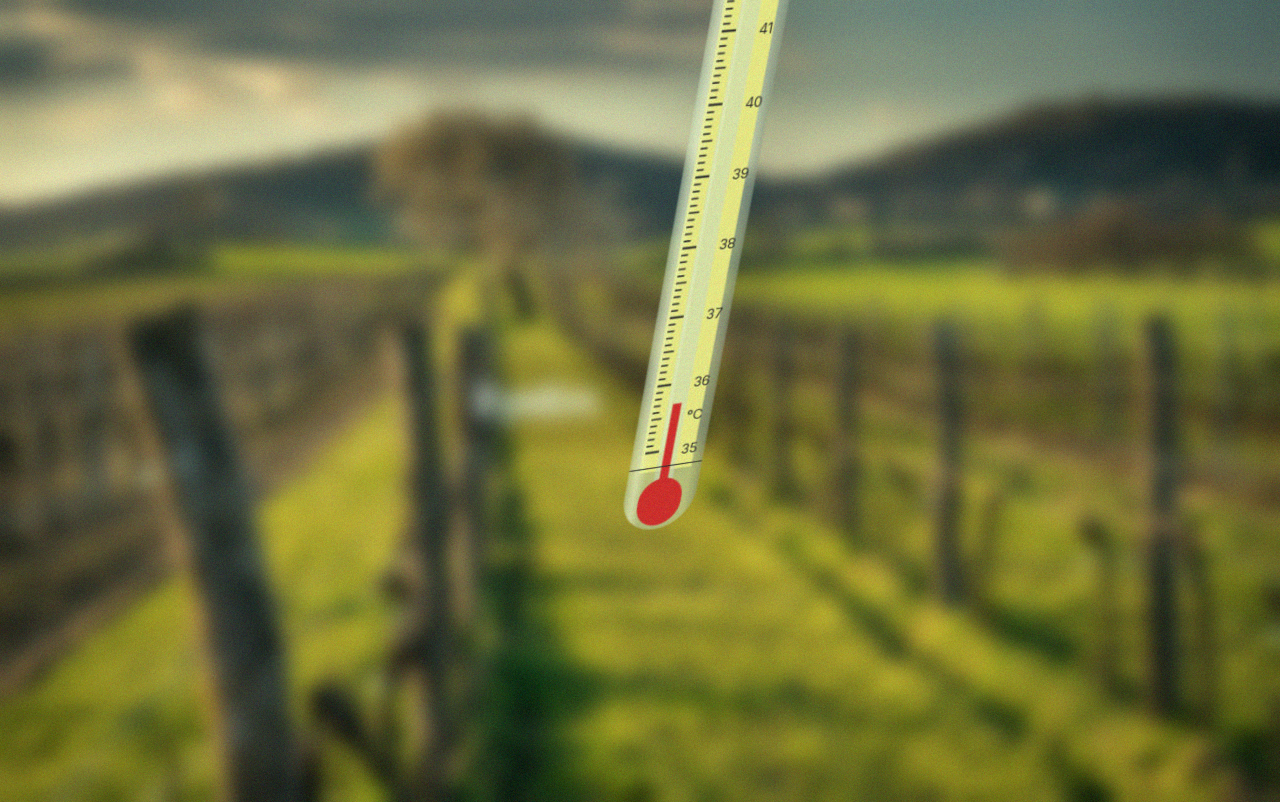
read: 35.7 °C
